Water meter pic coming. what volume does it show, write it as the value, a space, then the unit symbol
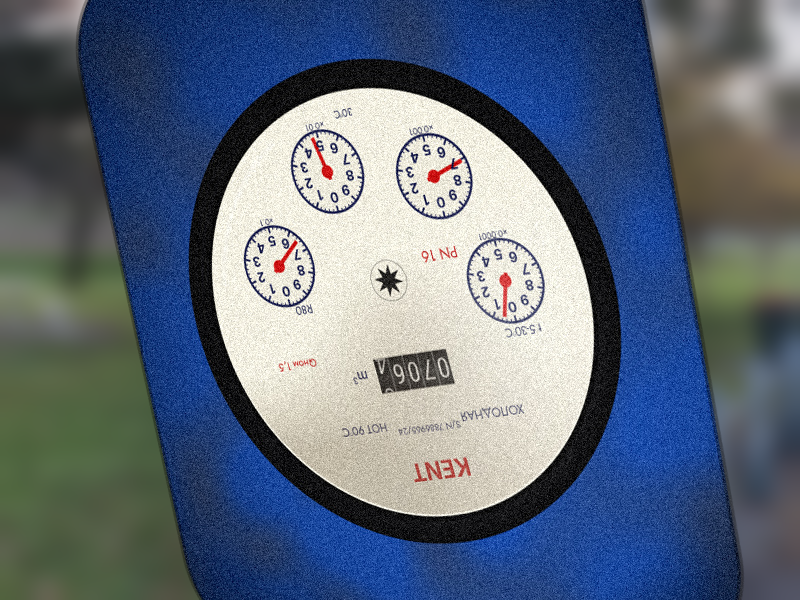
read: 7063.6470 m³
